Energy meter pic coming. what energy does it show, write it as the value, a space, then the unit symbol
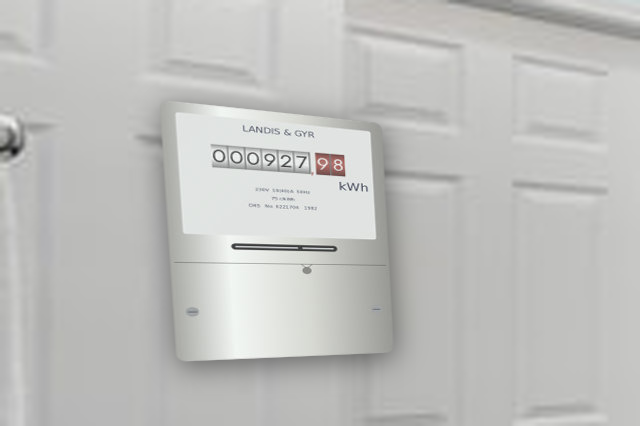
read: 927.98 kWh
